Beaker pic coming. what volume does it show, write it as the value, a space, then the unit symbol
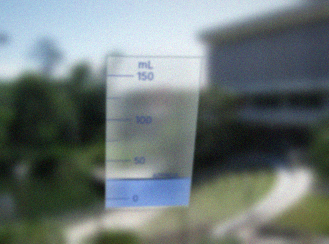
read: 25 mL
